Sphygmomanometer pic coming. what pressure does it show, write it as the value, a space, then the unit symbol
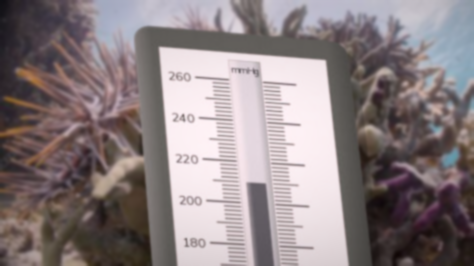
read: 210 mmHg
